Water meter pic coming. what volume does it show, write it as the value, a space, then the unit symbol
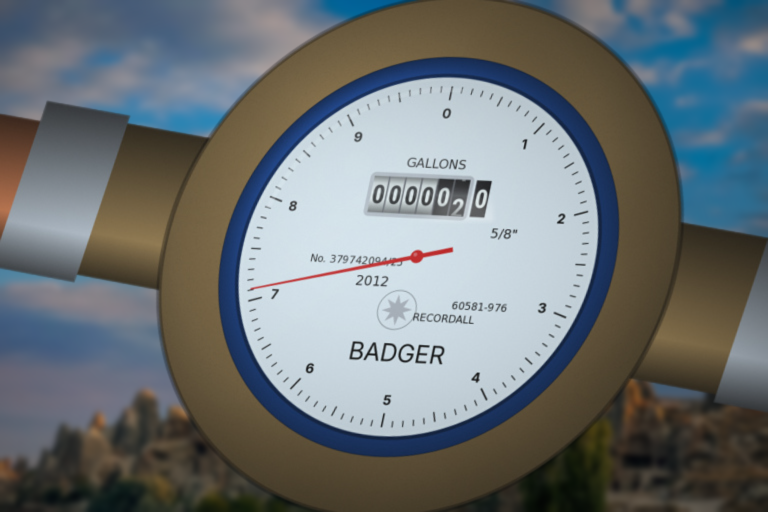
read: 17.1 gal
